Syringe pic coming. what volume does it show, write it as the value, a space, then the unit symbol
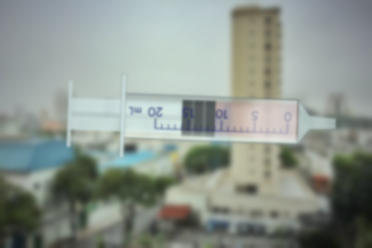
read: 11 mL
